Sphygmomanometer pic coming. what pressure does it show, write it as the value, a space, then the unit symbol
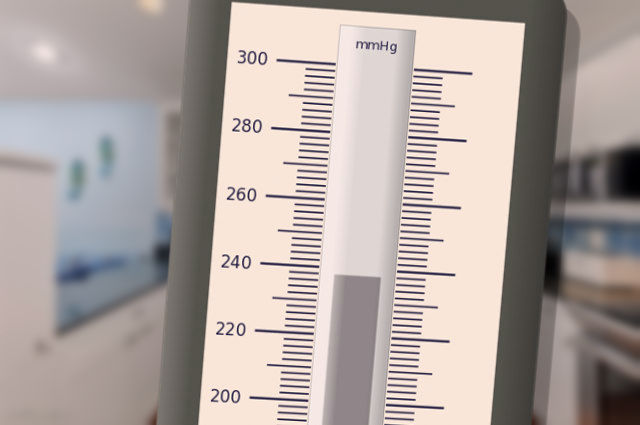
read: 238 mmHg
